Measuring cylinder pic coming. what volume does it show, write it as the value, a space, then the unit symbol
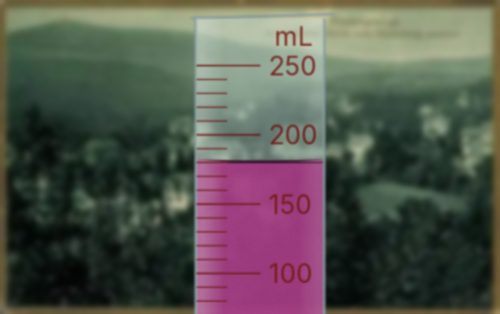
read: 180 mL
